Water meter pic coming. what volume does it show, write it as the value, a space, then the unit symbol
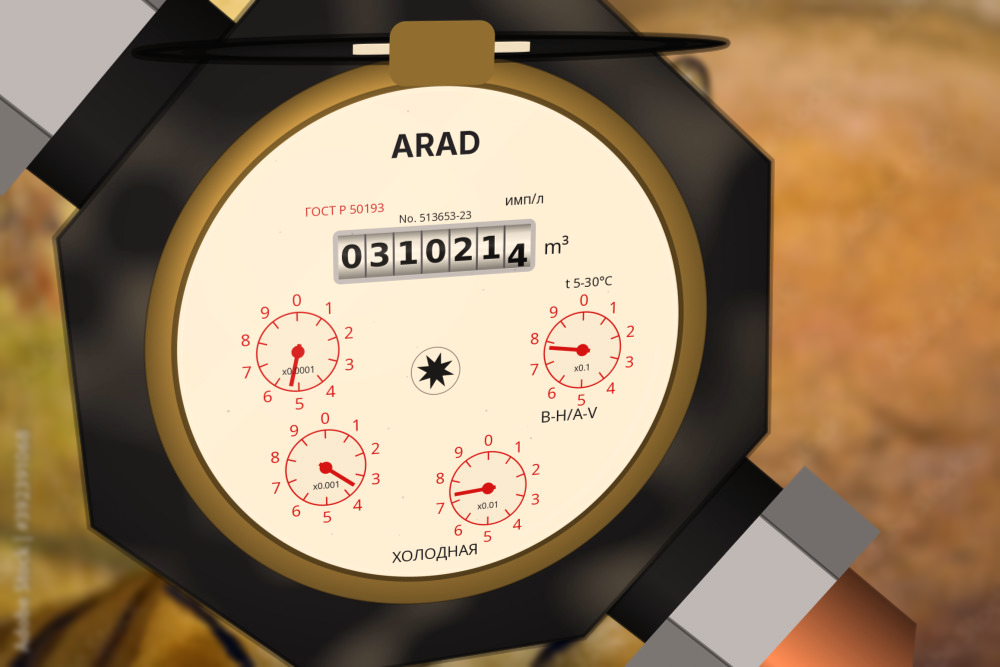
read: 310213.7735 m³
